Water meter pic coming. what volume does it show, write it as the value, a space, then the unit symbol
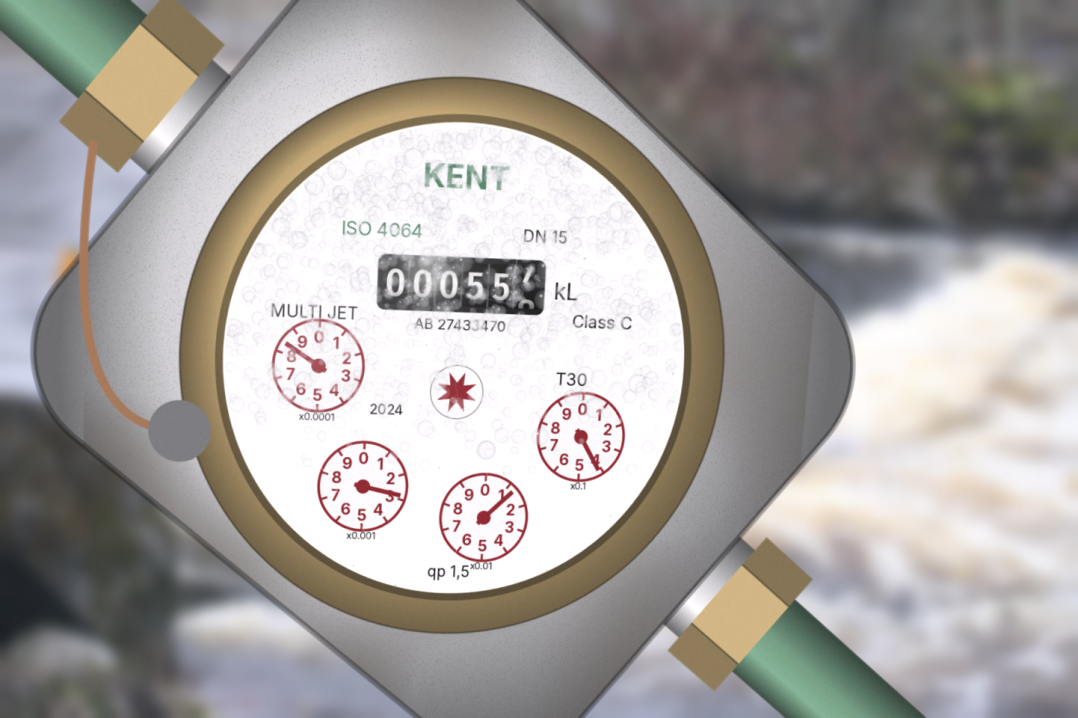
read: 557.4128 kL
